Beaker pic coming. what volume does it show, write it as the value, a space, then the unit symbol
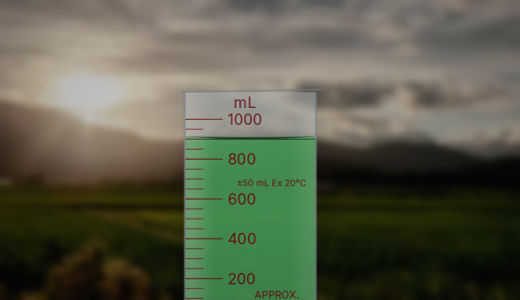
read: 900 mL
